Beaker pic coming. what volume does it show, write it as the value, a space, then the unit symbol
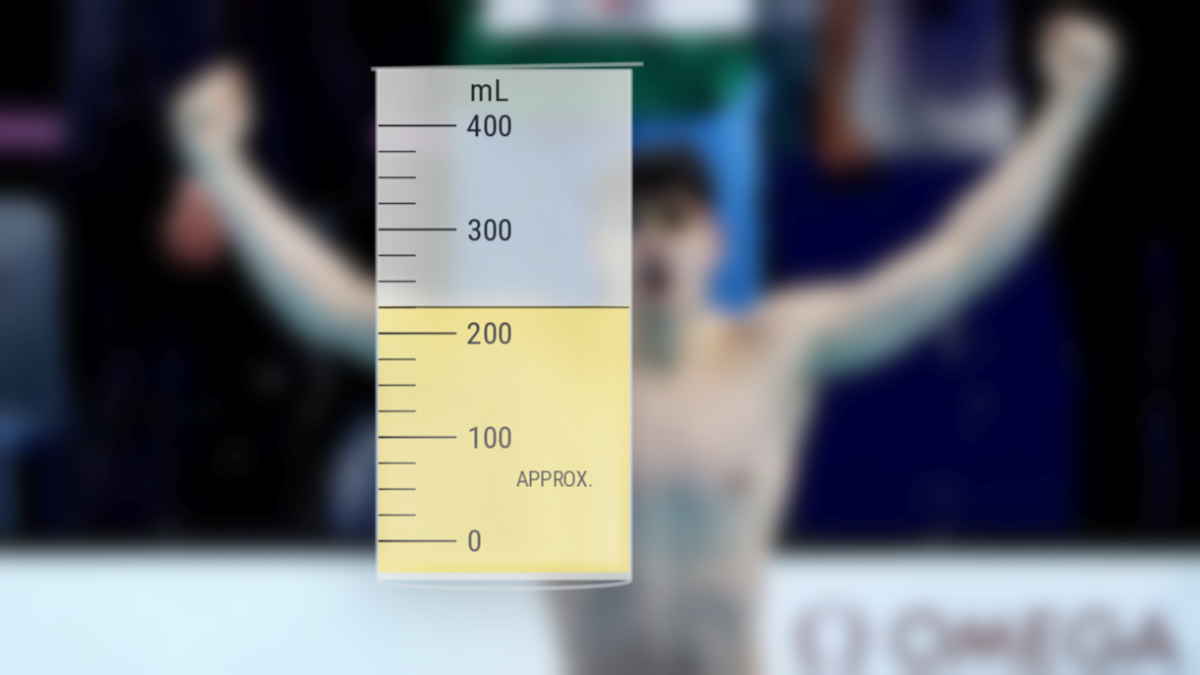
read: 225 mL
